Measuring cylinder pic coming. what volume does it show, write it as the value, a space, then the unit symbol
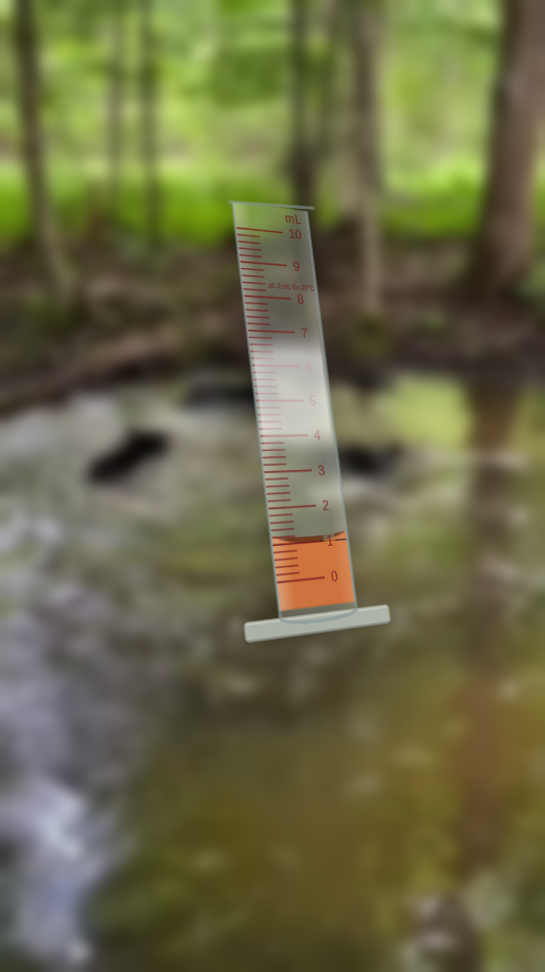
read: 1 mL
